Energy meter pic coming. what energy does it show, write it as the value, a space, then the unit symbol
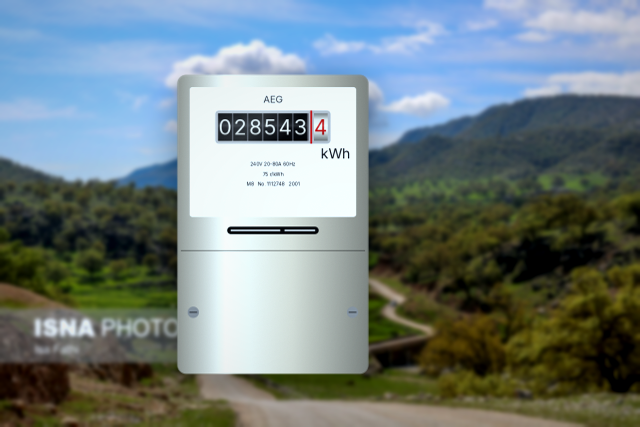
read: 28543.4 kWh
